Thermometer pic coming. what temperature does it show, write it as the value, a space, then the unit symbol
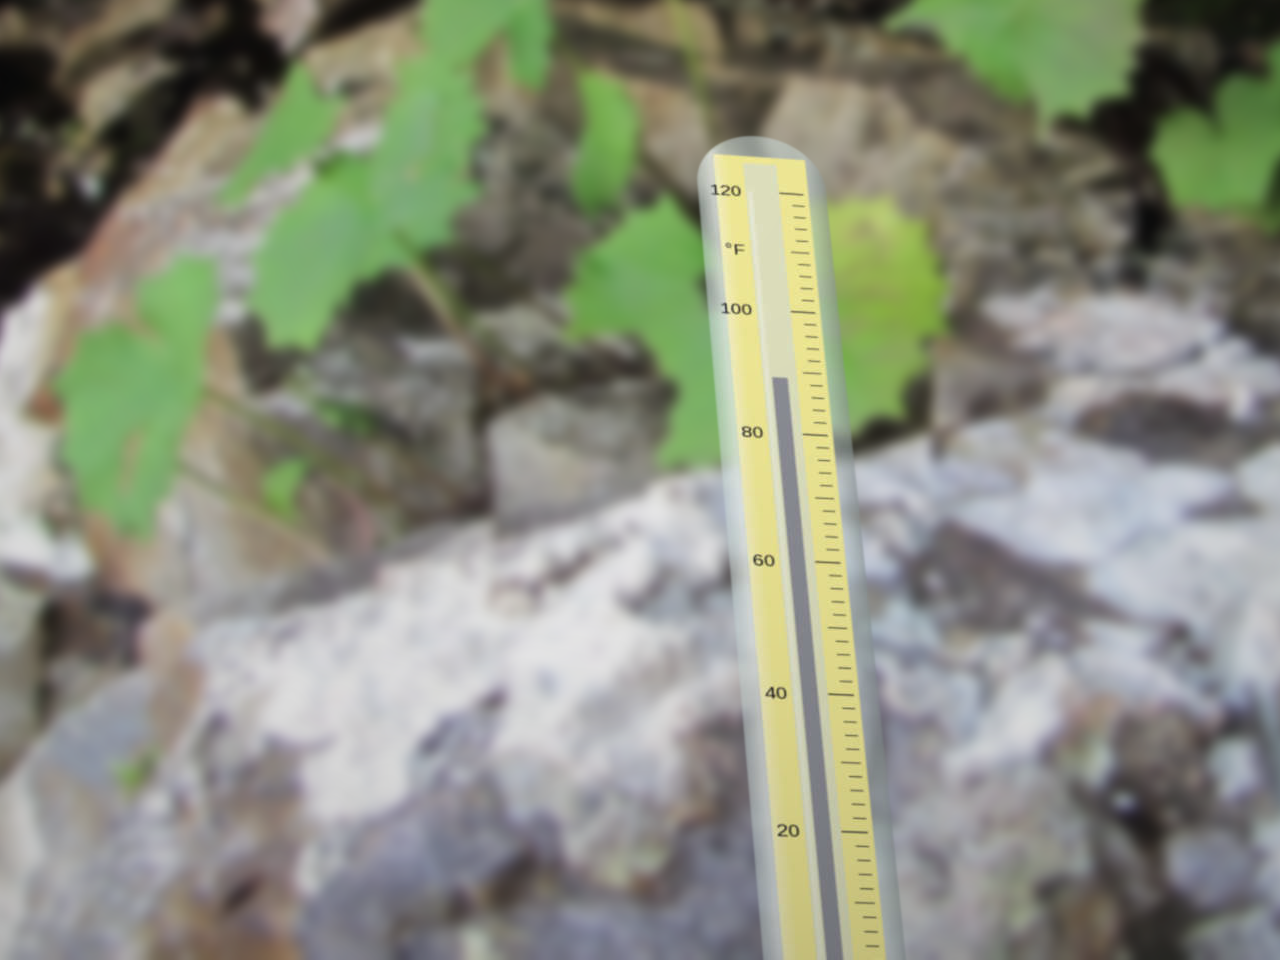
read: 89 °F
